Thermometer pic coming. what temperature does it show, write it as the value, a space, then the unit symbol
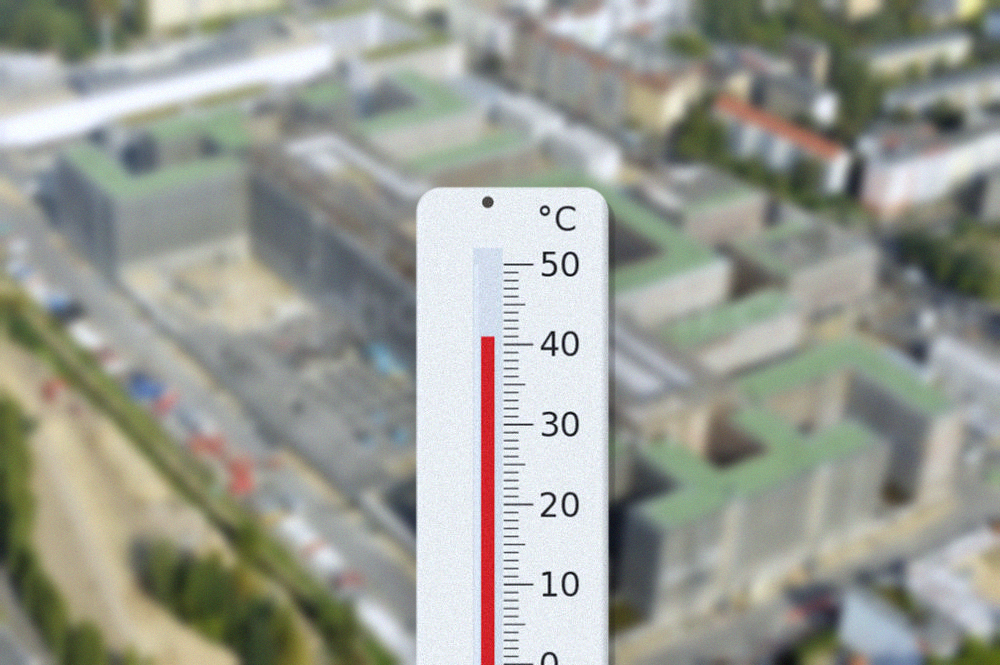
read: 41 °C
